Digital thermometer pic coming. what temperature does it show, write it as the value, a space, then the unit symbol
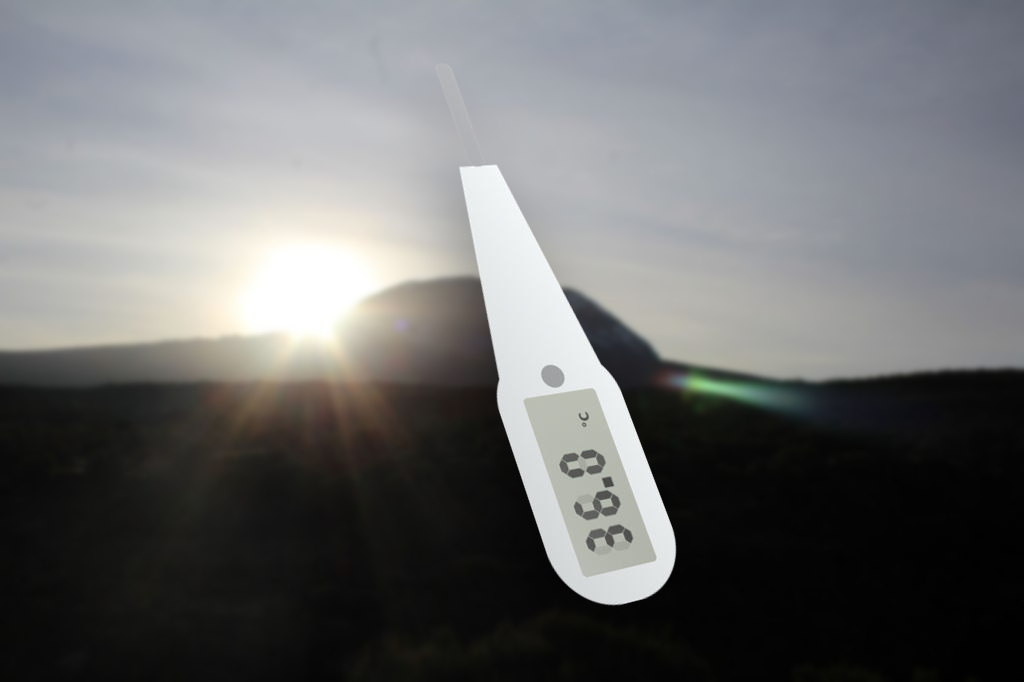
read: 36.0 °C
